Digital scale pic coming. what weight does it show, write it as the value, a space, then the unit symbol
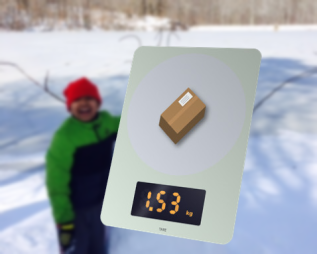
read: 1.53 kg
